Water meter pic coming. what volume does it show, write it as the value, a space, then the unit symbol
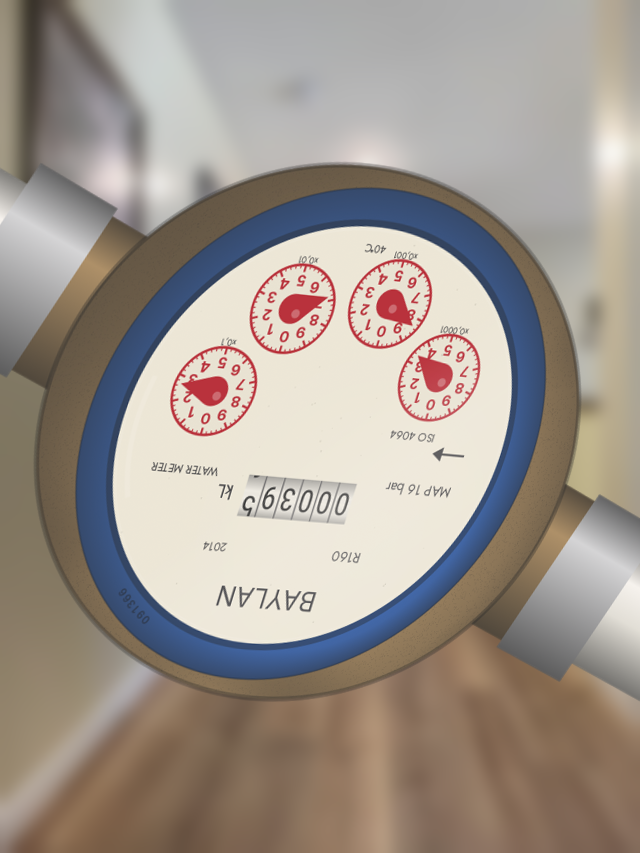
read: 395.2683 kL
